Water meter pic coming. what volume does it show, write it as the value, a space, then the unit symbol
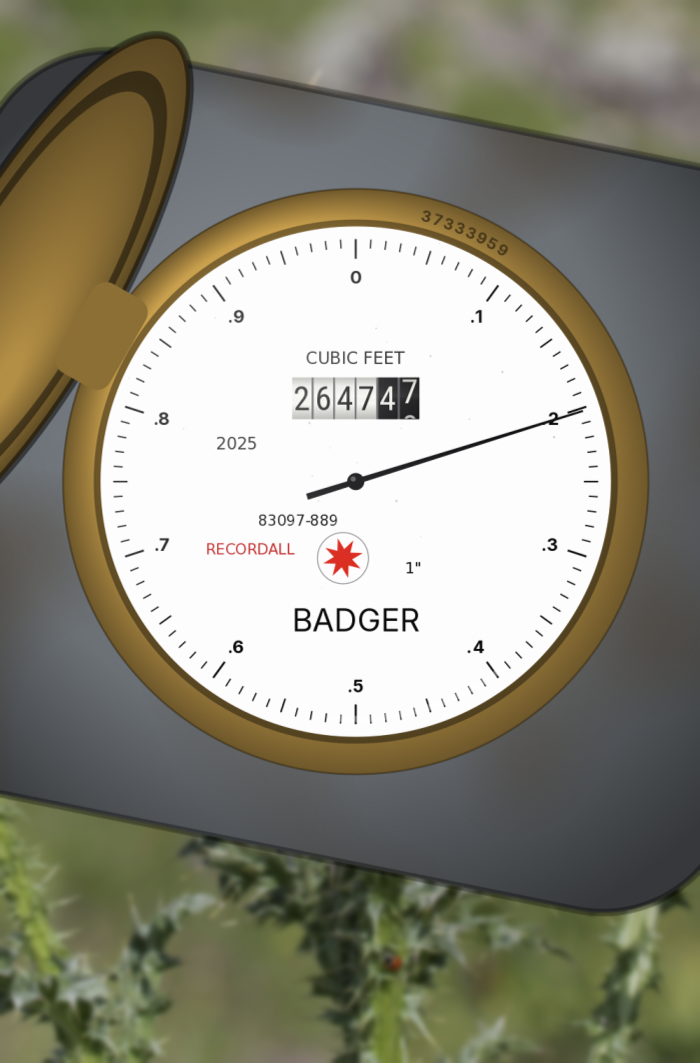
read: 264747.20 ft³
